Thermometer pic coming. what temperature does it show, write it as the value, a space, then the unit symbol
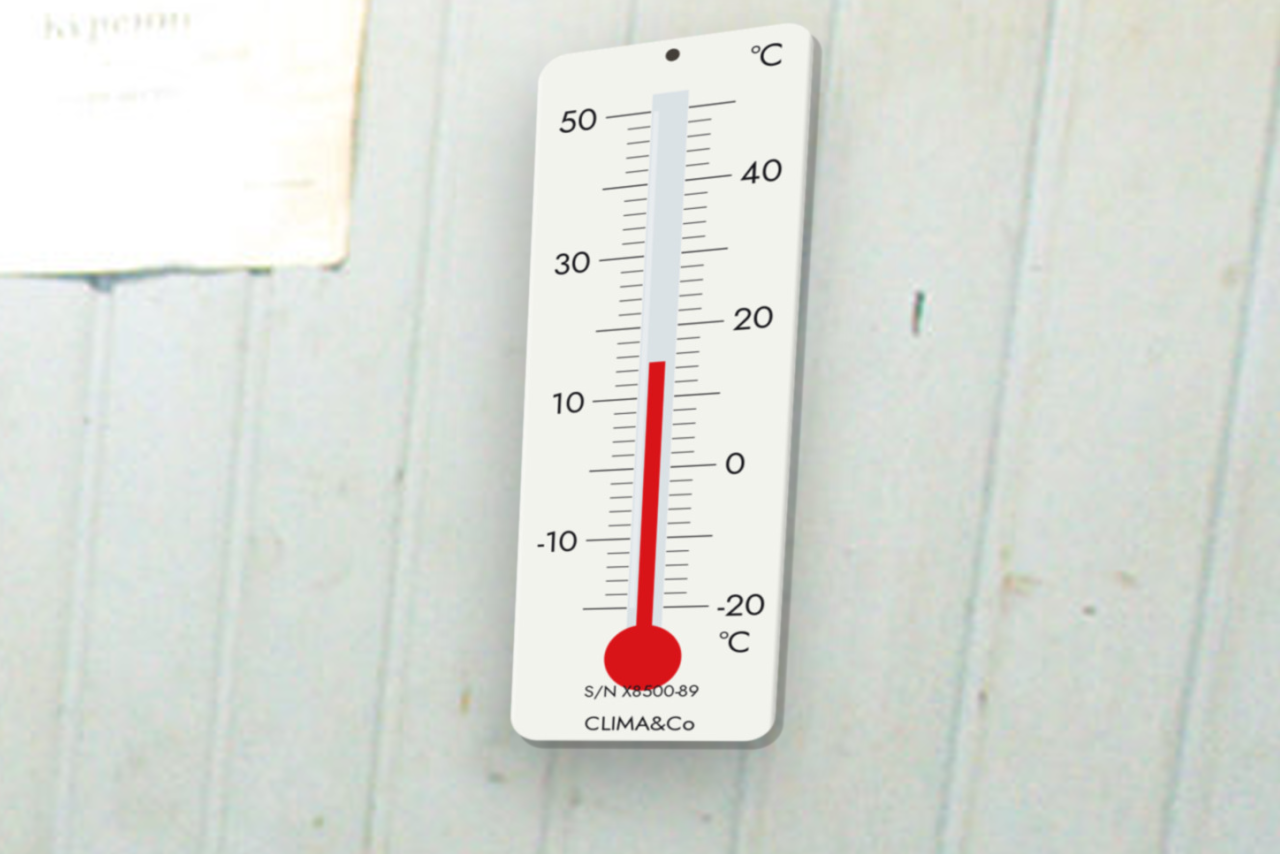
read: 15 °C
